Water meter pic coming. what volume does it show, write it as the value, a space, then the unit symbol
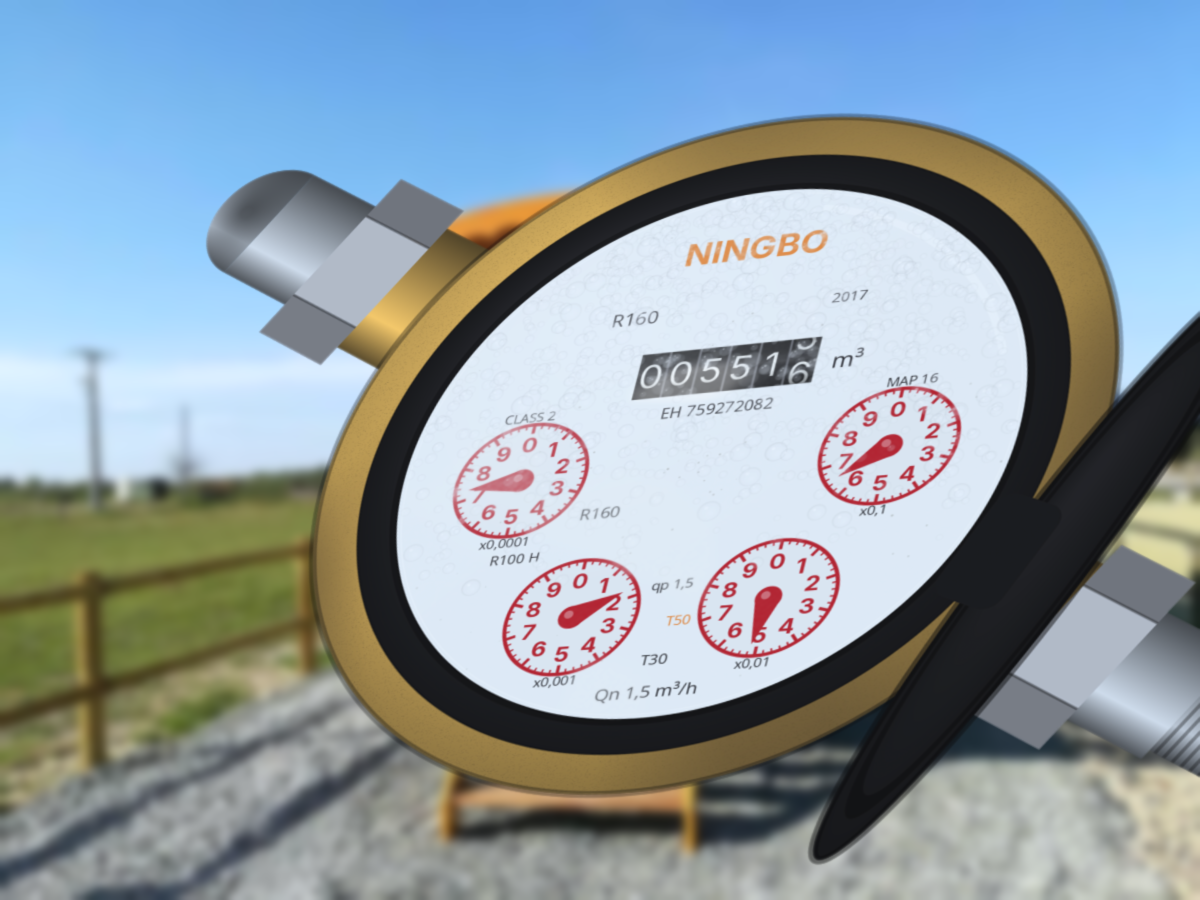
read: 5515.6517 m³
